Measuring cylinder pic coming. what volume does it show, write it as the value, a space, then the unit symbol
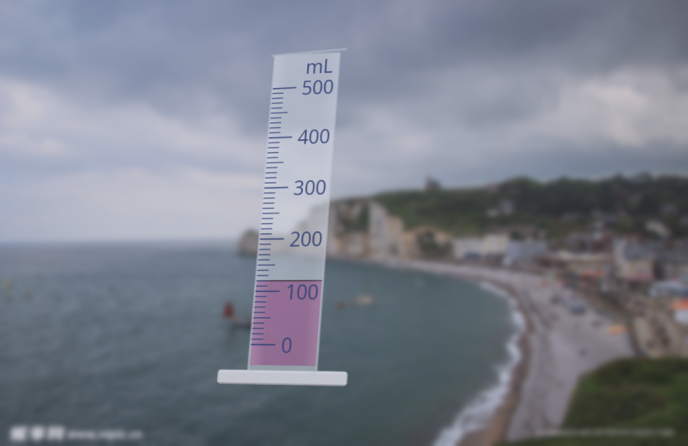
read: 120 mL
